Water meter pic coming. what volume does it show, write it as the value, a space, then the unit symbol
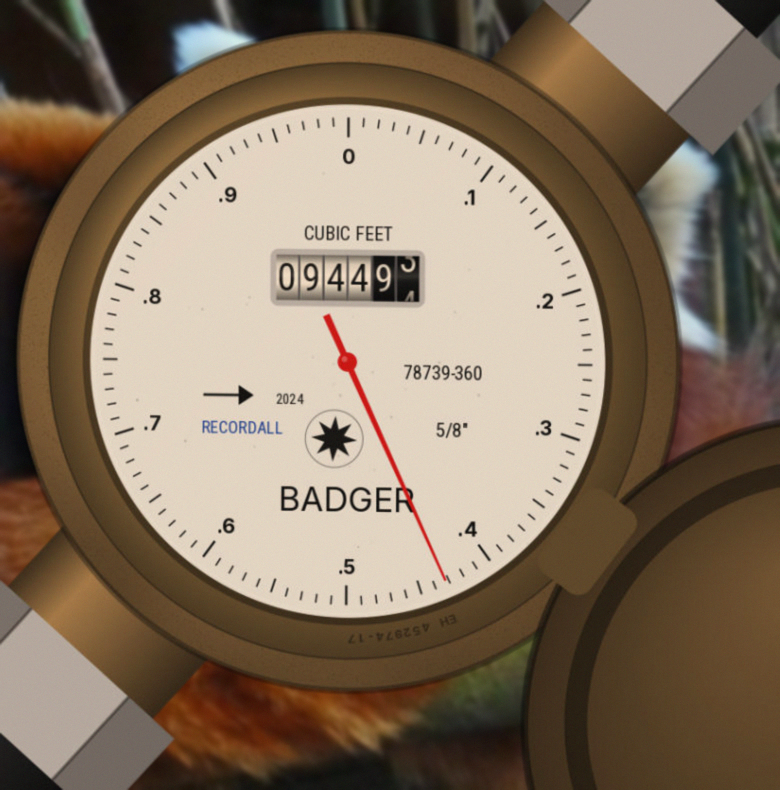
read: 94493.43 ft³
